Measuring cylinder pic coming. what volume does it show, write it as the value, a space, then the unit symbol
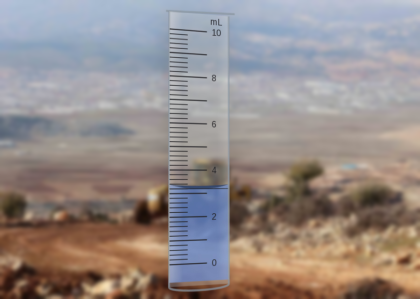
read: 3.2 mL
